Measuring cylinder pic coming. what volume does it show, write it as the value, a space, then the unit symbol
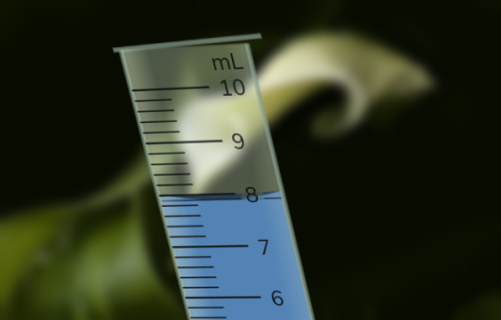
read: 7.9 mL
